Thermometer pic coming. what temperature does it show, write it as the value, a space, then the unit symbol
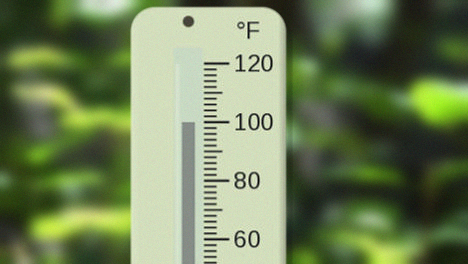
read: 100 °F
